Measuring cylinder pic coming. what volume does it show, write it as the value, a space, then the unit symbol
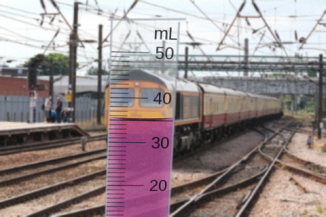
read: 35 mL
